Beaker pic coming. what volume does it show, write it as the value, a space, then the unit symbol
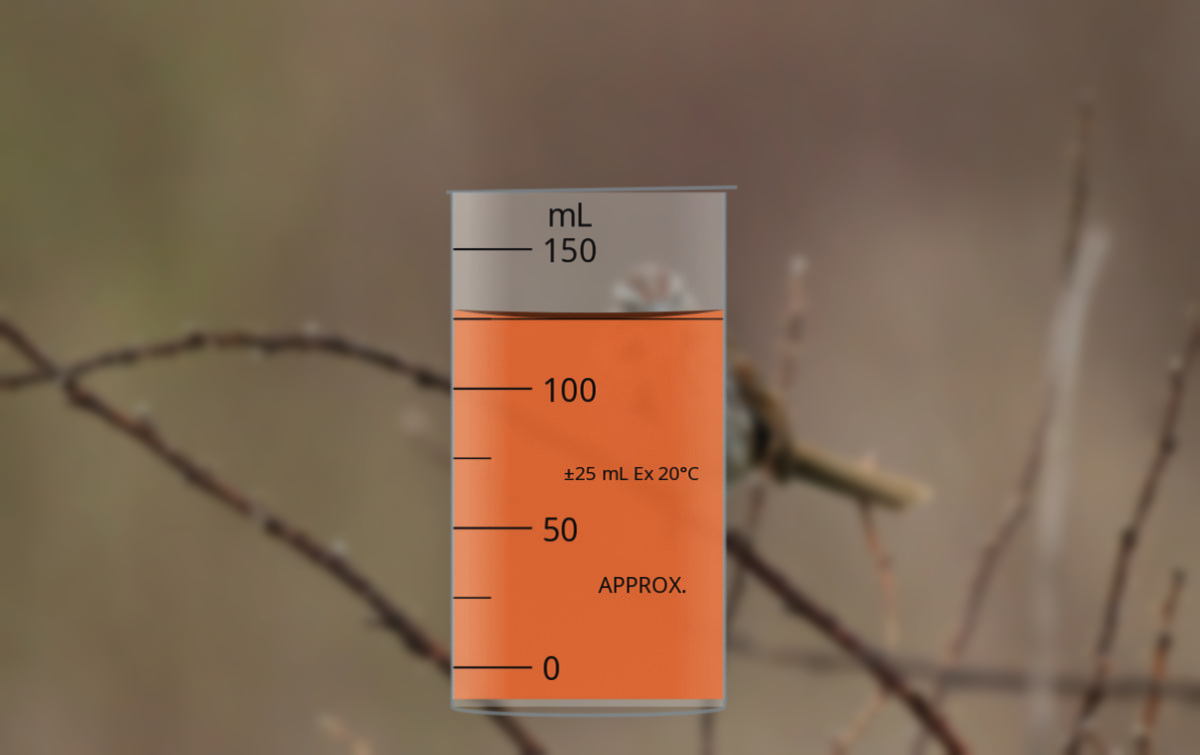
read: 125 mL
